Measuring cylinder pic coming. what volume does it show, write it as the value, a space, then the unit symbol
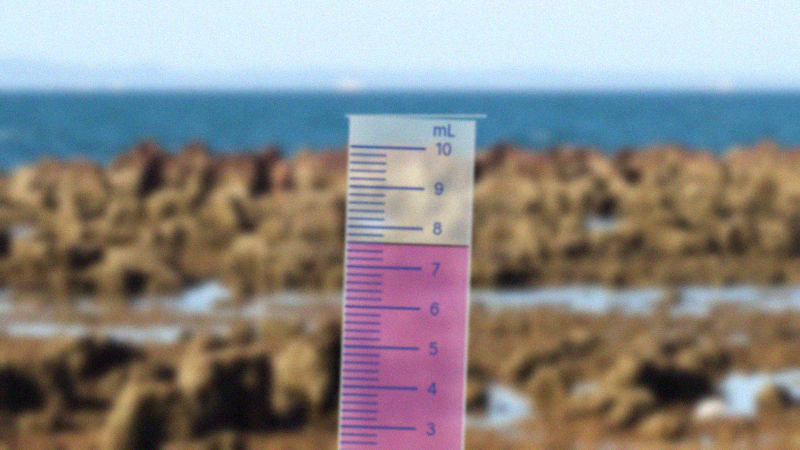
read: 7.6 mL
